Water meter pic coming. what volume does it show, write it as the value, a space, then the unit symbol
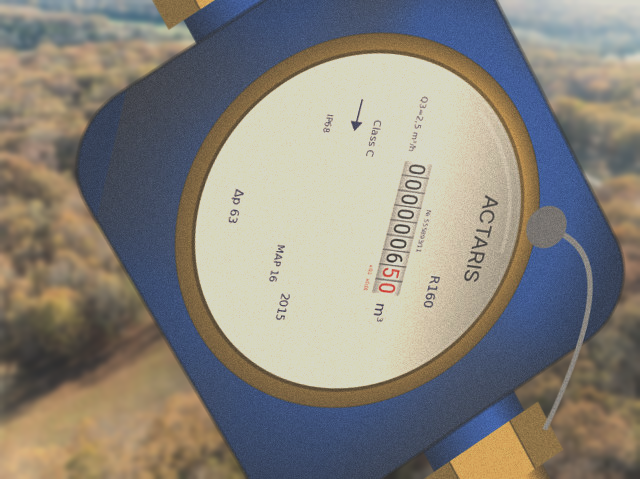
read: 6.50 m³
